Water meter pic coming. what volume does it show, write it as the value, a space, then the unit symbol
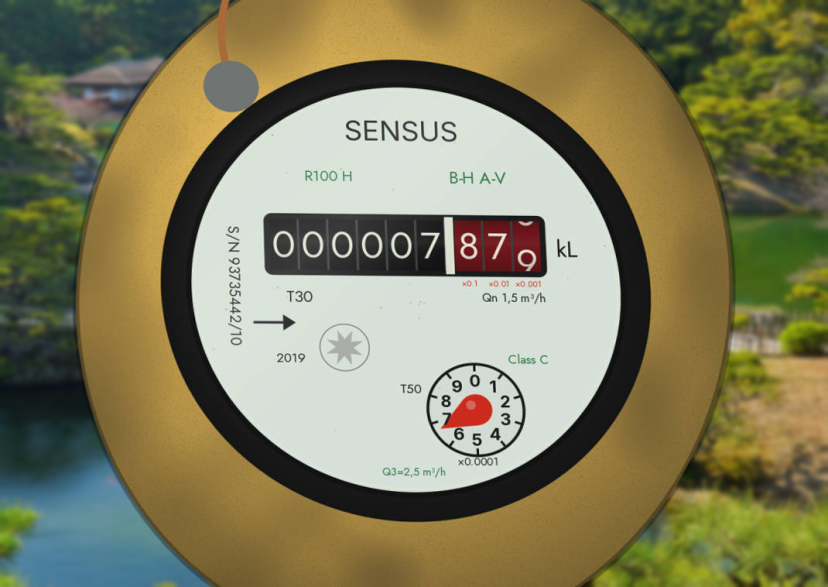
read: 7.8786 kL
